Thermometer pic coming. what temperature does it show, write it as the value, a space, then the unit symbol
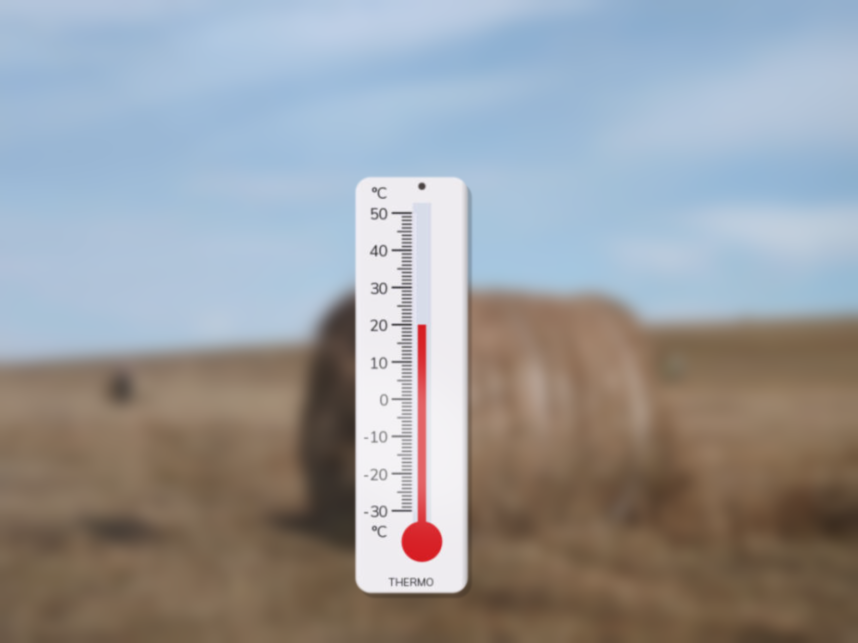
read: 20 °C
